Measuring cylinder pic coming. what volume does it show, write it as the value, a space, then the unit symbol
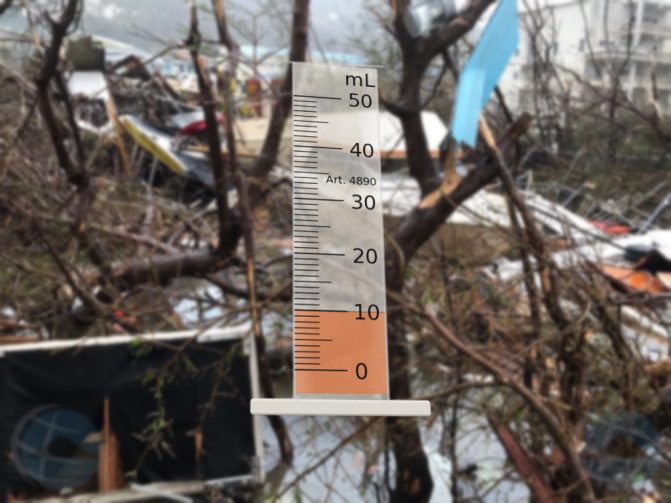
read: 10 mL
